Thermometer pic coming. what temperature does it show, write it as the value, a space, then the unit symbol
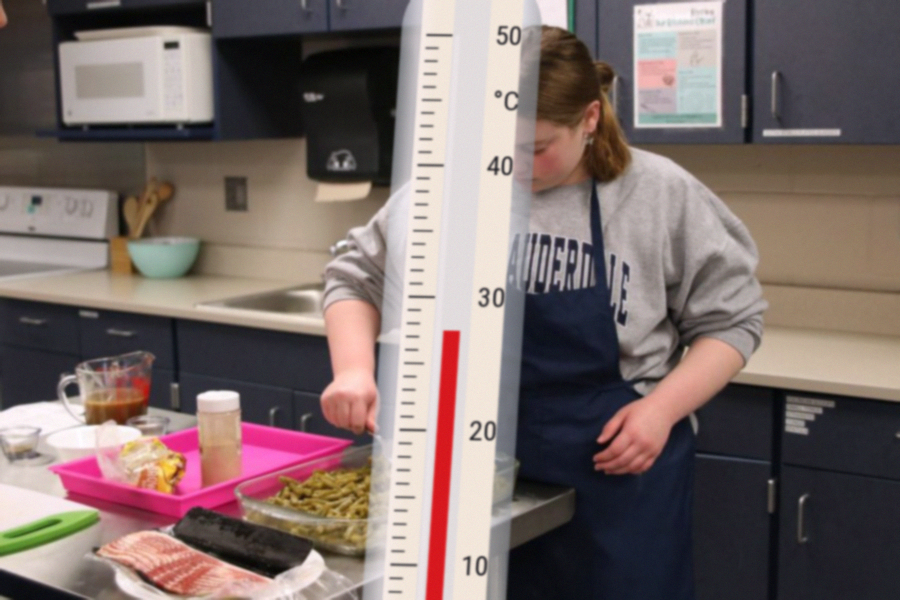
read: 27.5 °C
